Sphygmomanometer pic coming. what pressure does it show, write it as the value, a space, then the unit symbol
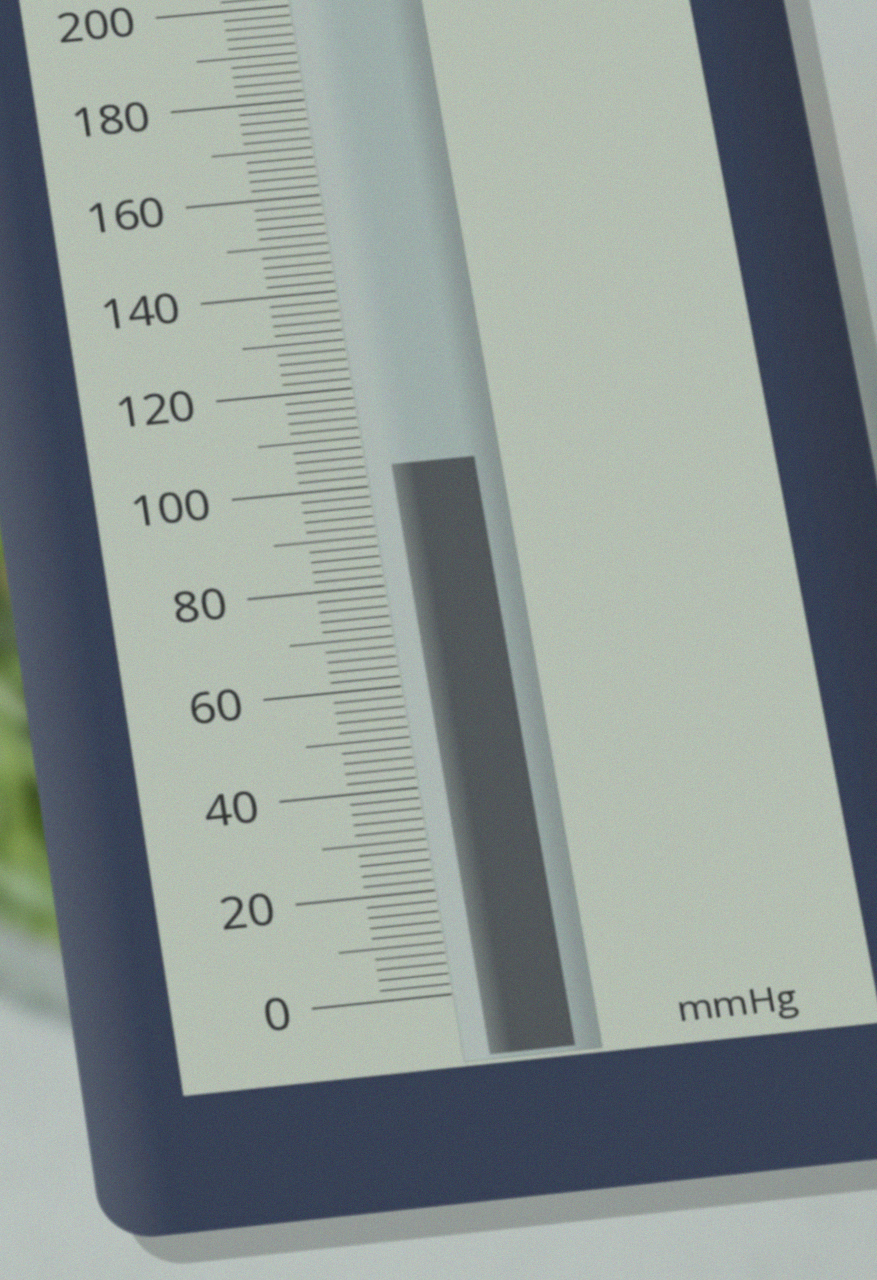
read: 104 mmHg
